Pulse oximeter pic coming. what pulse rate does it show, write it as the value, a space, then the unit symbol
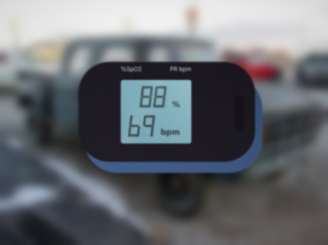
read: 69 bpm
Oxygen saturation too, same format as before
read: 88 %
